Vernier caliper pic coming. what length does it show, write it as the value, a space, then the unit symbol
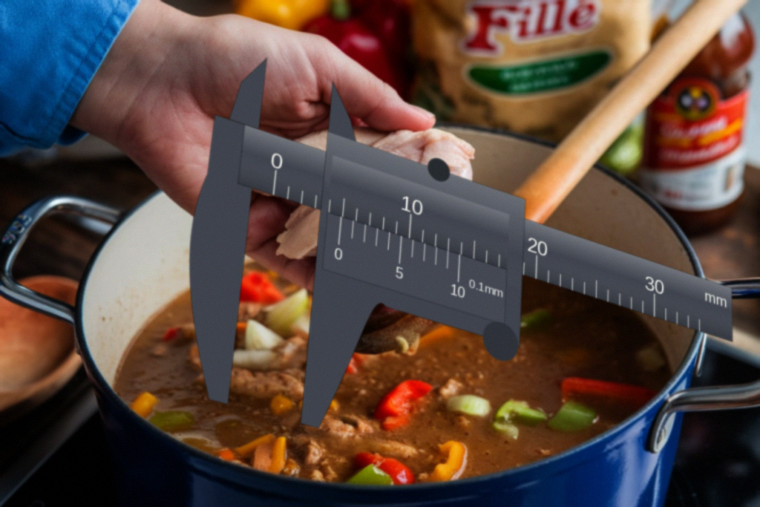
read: 4.9 mm
